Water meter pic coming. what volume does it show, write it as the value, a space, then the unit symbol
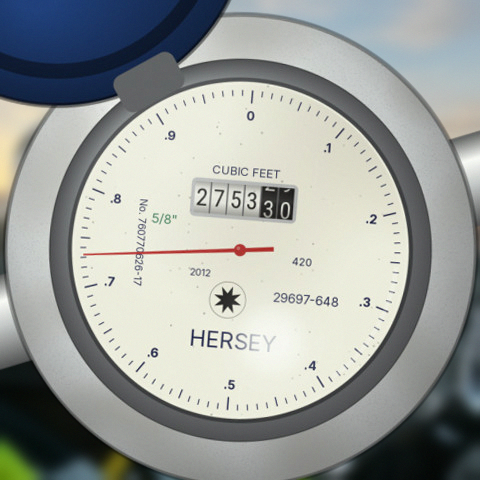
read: 275329.73 ft³
